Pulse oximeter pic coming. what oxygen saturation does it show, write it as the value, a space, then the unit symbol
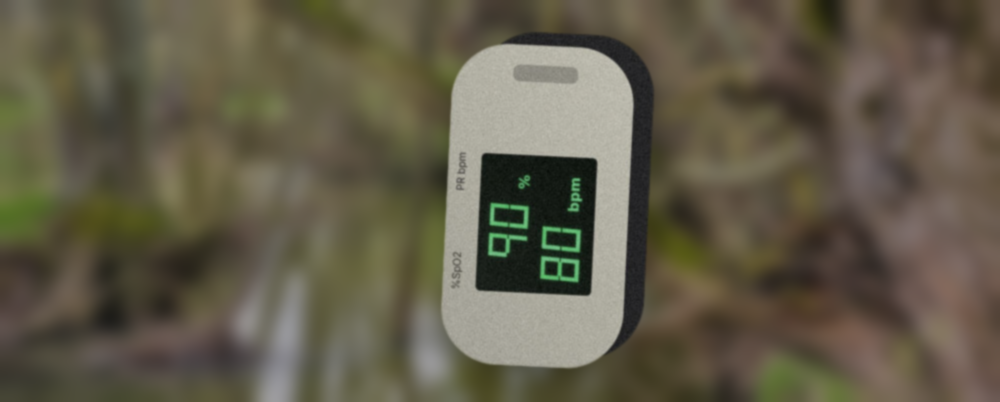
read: 90 %
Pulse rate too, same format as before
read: 80 bpm
